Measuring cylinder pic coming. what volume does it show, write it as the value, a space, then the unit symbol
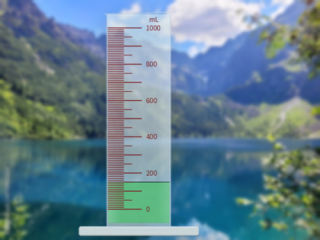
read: 150 mL
